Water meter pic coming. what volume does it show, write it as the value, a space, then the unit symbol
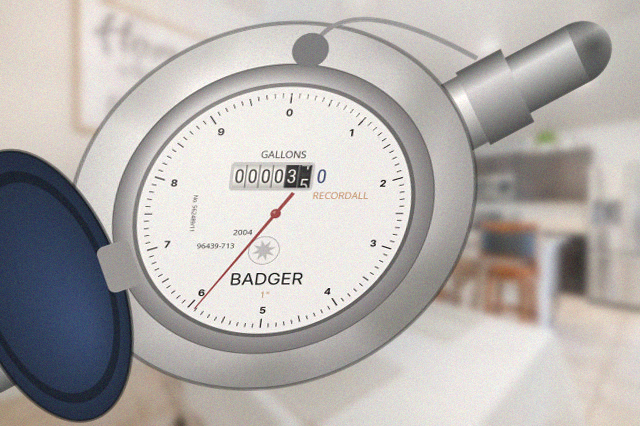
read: 345.9 gal
